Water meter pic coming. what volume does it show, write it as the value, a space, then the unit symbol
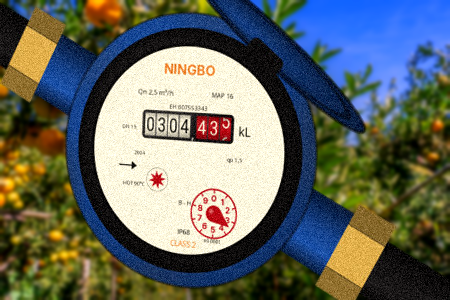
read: 304.4353 kL
